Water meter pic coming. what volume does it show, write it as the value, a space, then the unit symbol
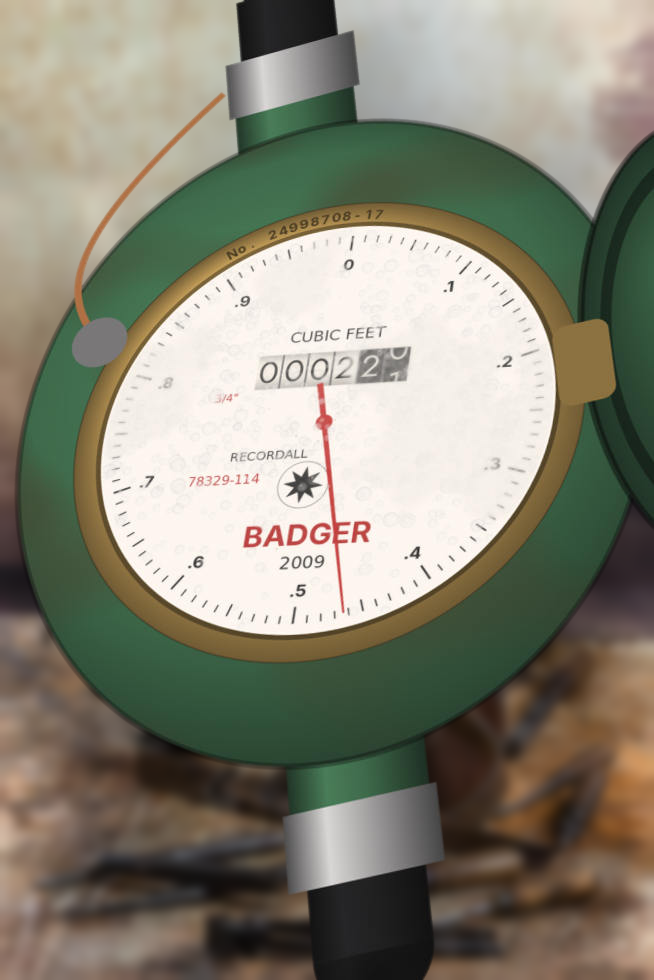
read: 220.46 ft³
